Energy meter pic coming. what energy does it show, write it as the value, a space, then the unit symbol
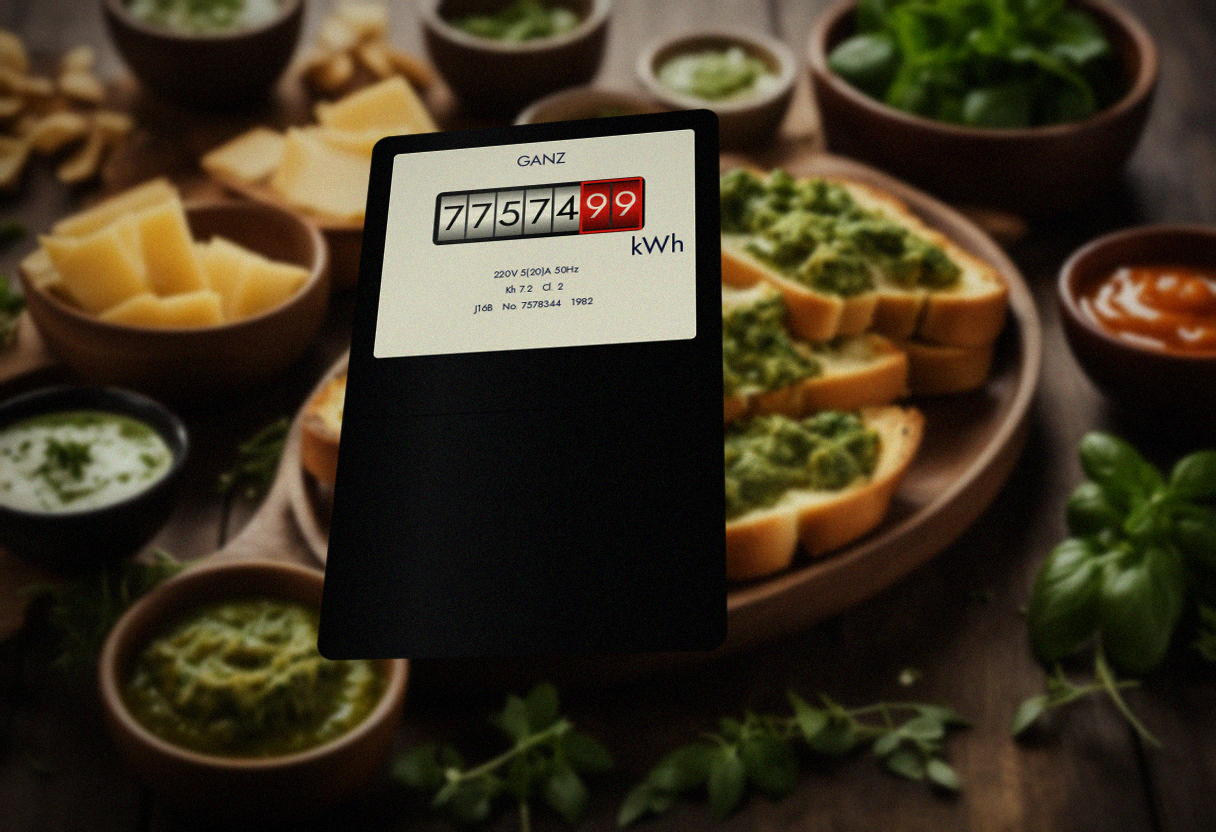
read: 77574.99 kWh
